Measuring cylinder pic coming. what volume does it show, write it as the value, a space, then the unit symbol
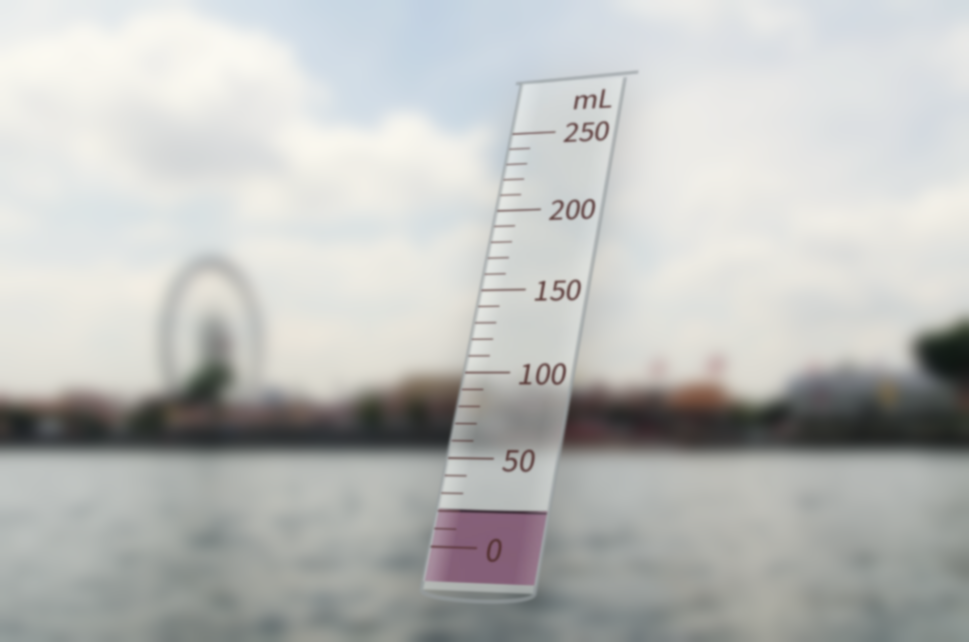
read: 20 mL
